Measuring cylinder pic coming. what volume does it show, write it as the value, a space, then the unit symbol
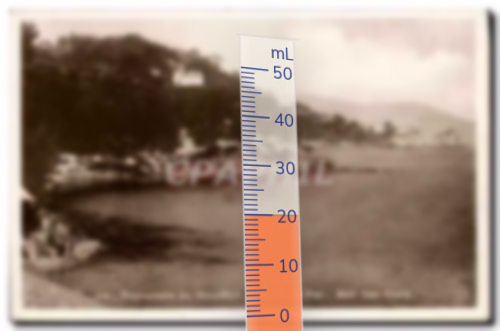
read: 20 mL
